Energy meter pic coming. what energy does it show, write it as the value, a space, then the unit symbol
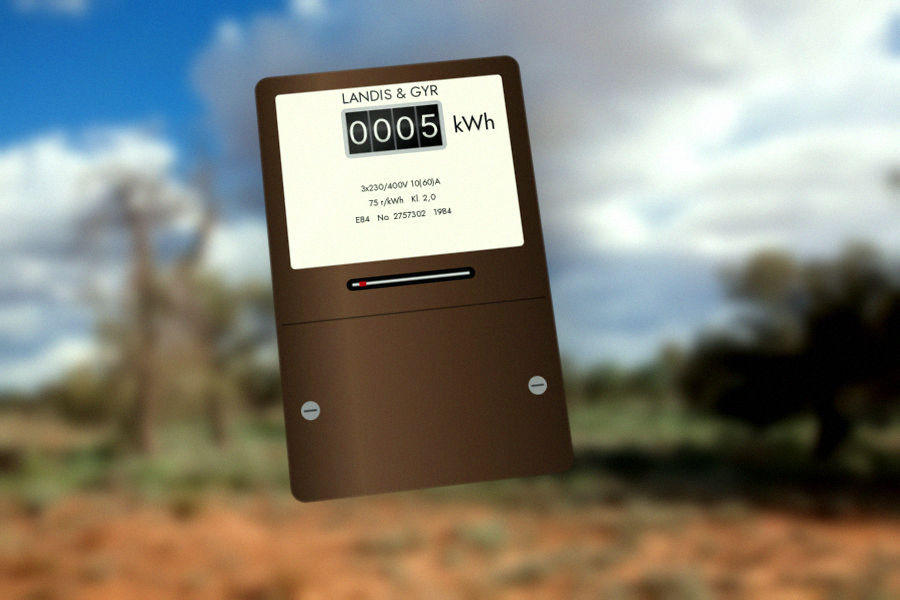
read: 5 kWh
